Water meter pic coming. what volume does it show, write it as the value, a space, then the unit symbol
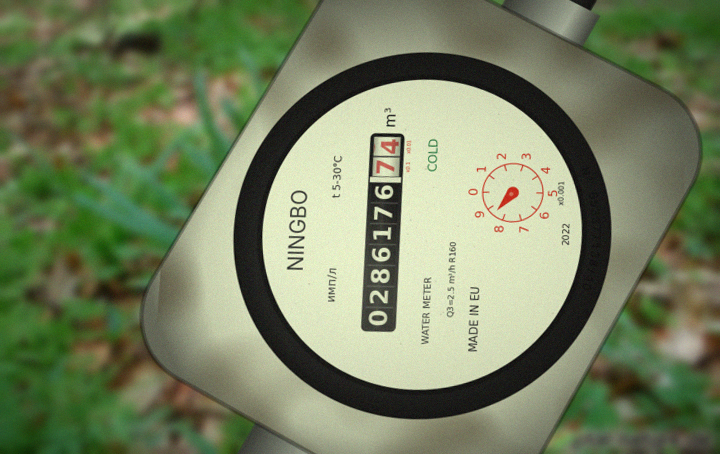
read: 286176.738 m³
